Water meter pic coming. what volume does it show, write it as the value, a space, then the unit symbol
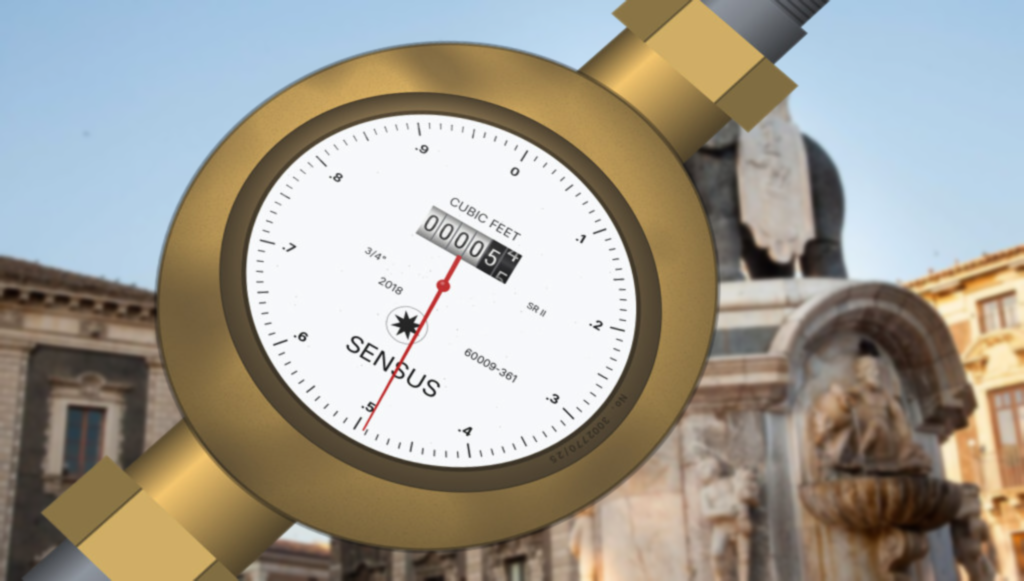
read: 54.49 ft³
